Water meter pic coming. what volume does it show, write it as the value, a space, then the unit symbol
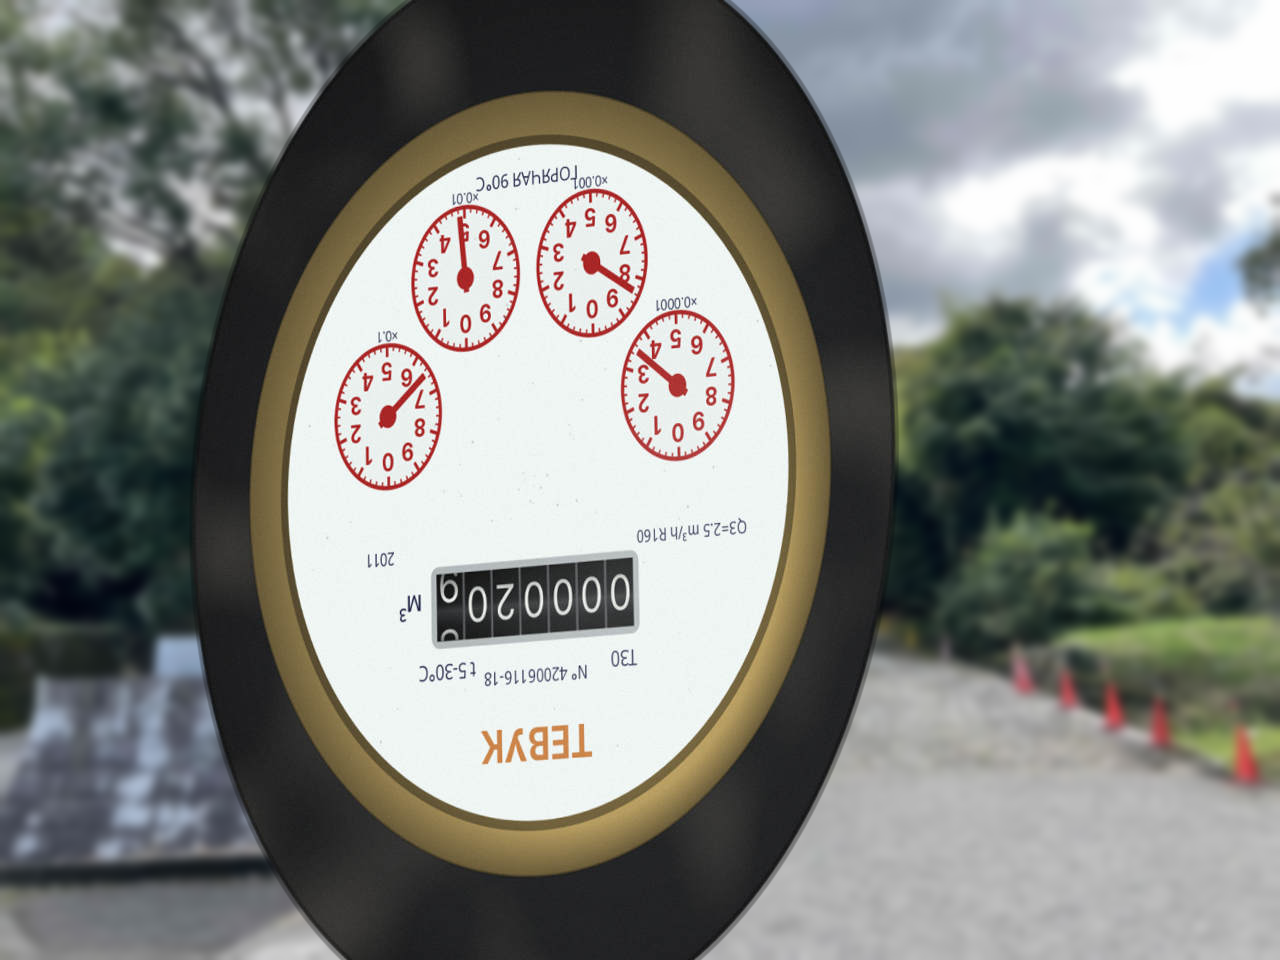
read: 208.6483 m³
